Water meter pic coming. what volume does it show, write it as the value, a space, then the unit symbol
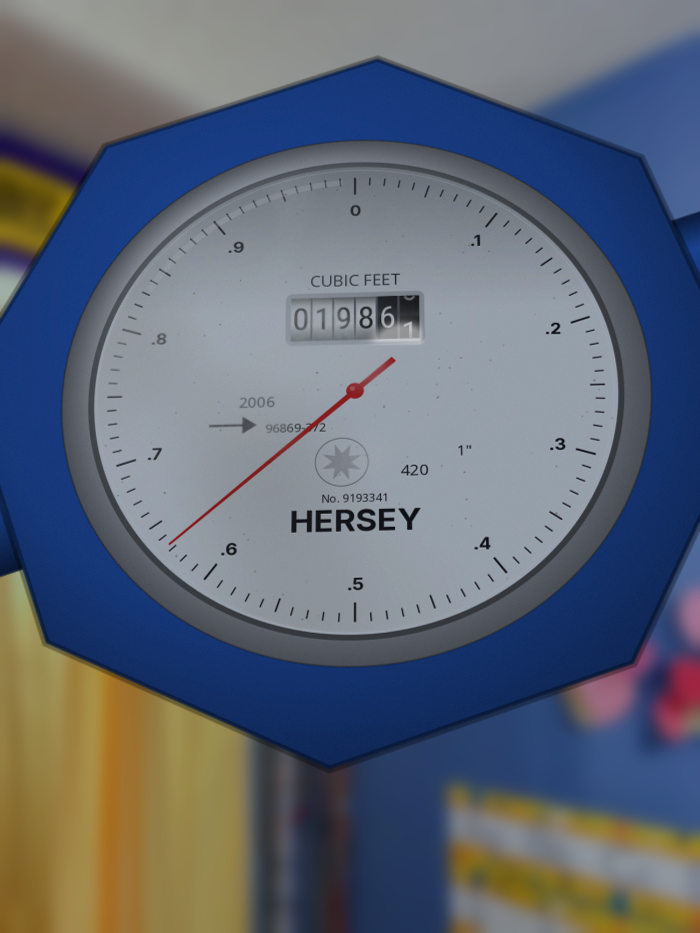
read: 19860.63 ft³
